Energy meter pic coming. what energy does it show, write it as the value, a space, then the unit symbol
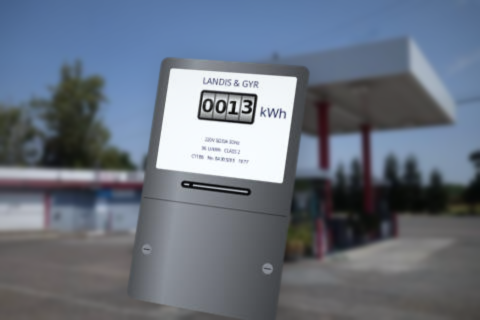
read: 13 kWh
